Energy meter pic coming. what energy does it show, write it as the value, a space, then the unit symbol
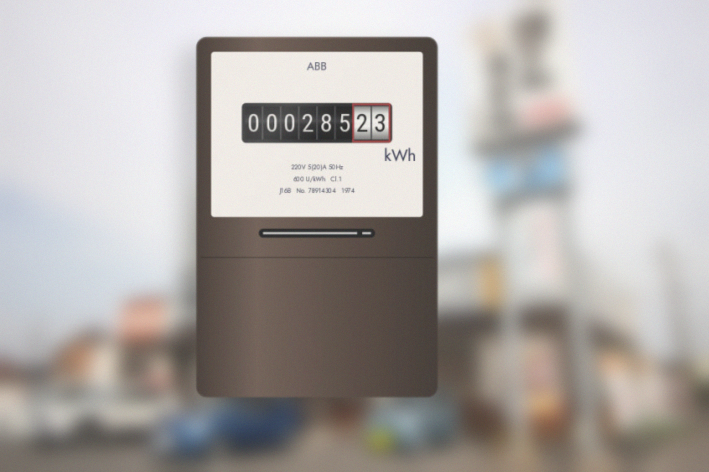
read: 285.23 kWh
